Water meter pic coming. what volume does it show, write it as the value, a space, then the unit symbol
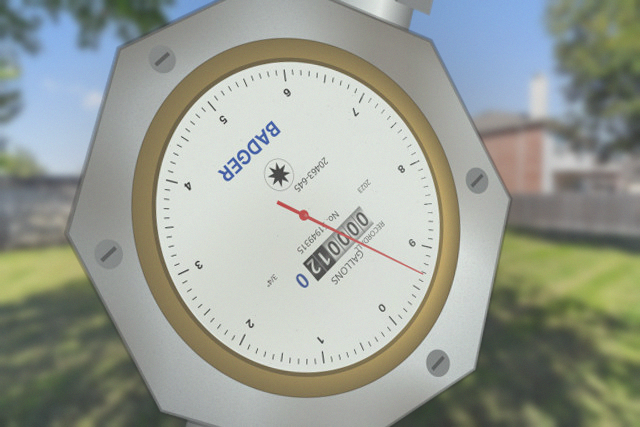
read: 119.3 gal
